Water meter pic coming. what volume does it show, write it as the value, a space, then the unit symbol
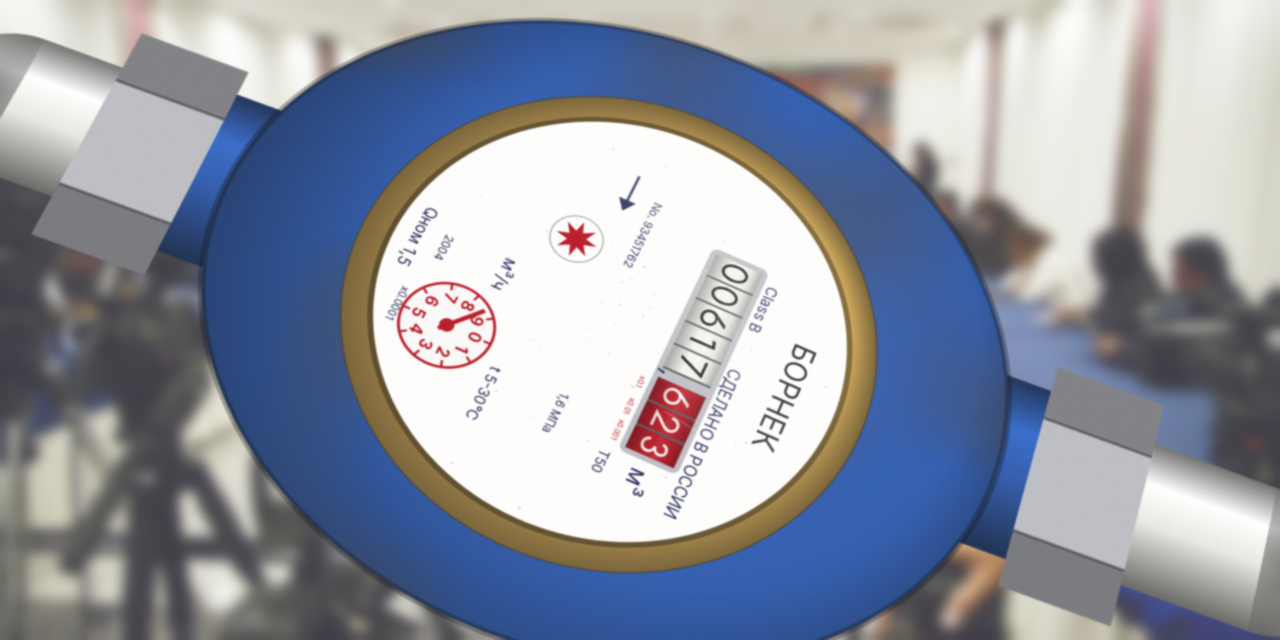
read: 617.6238 m³
